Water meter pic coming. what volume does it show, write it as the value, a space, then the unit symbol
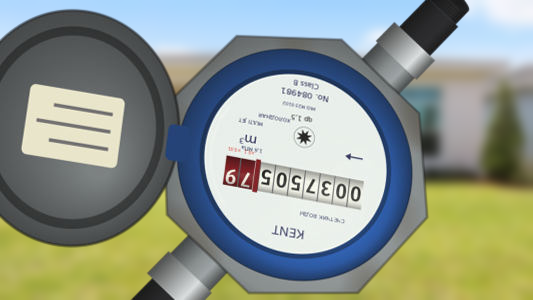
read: 37505.79 m³
